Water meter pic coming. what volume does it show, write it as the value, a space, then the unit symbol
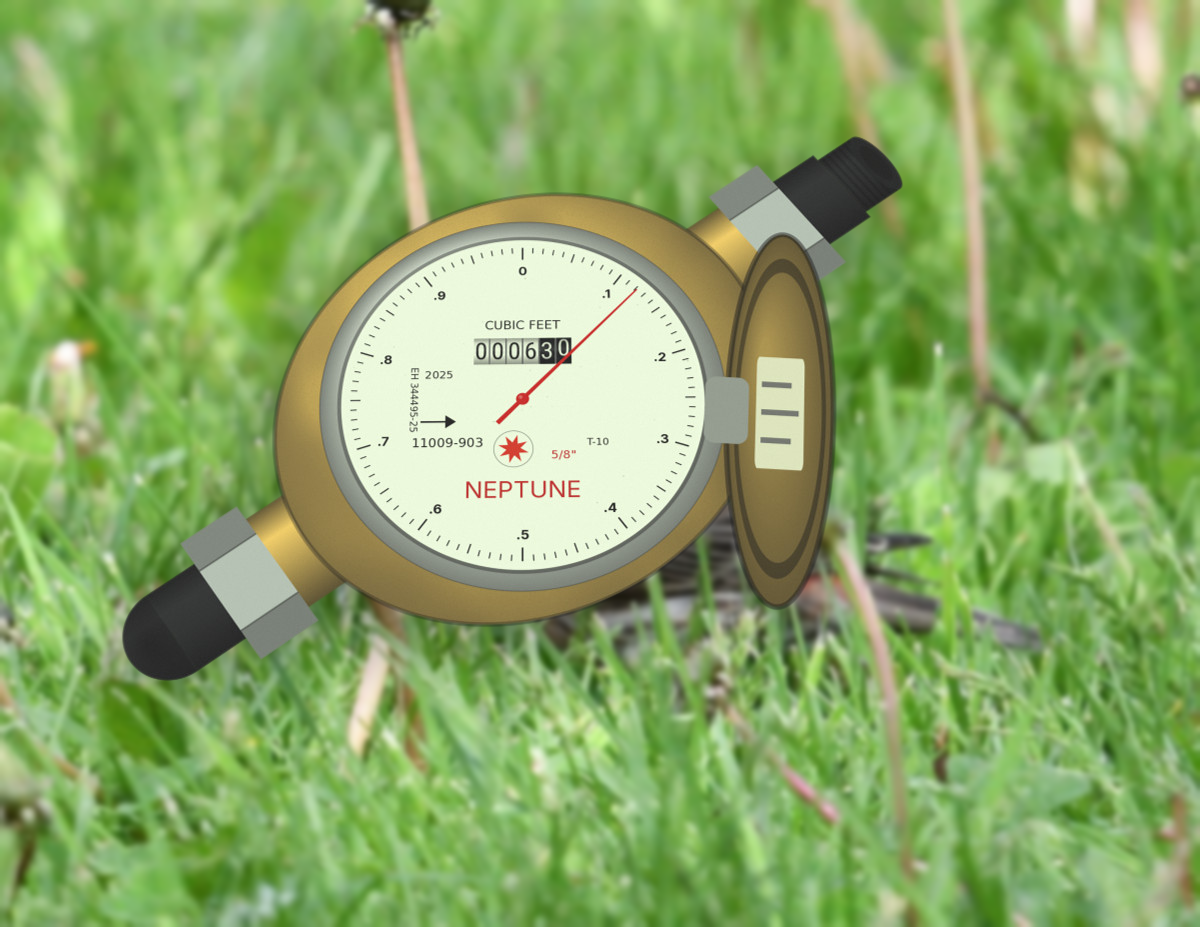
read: 630.12 ft³
